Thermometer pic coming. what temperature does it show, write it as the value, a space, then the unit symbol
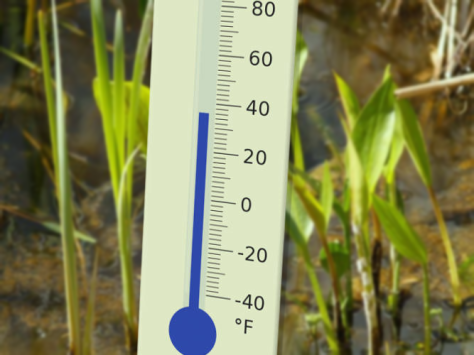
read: 36 °F
